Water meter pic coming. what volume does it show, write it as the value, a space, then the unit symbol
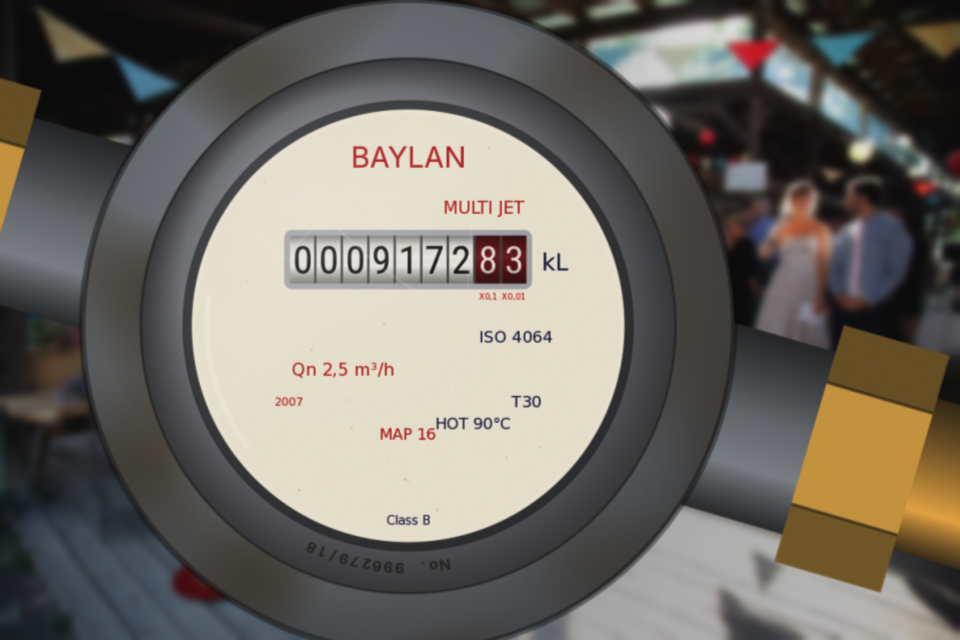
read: 9172.83 kL
